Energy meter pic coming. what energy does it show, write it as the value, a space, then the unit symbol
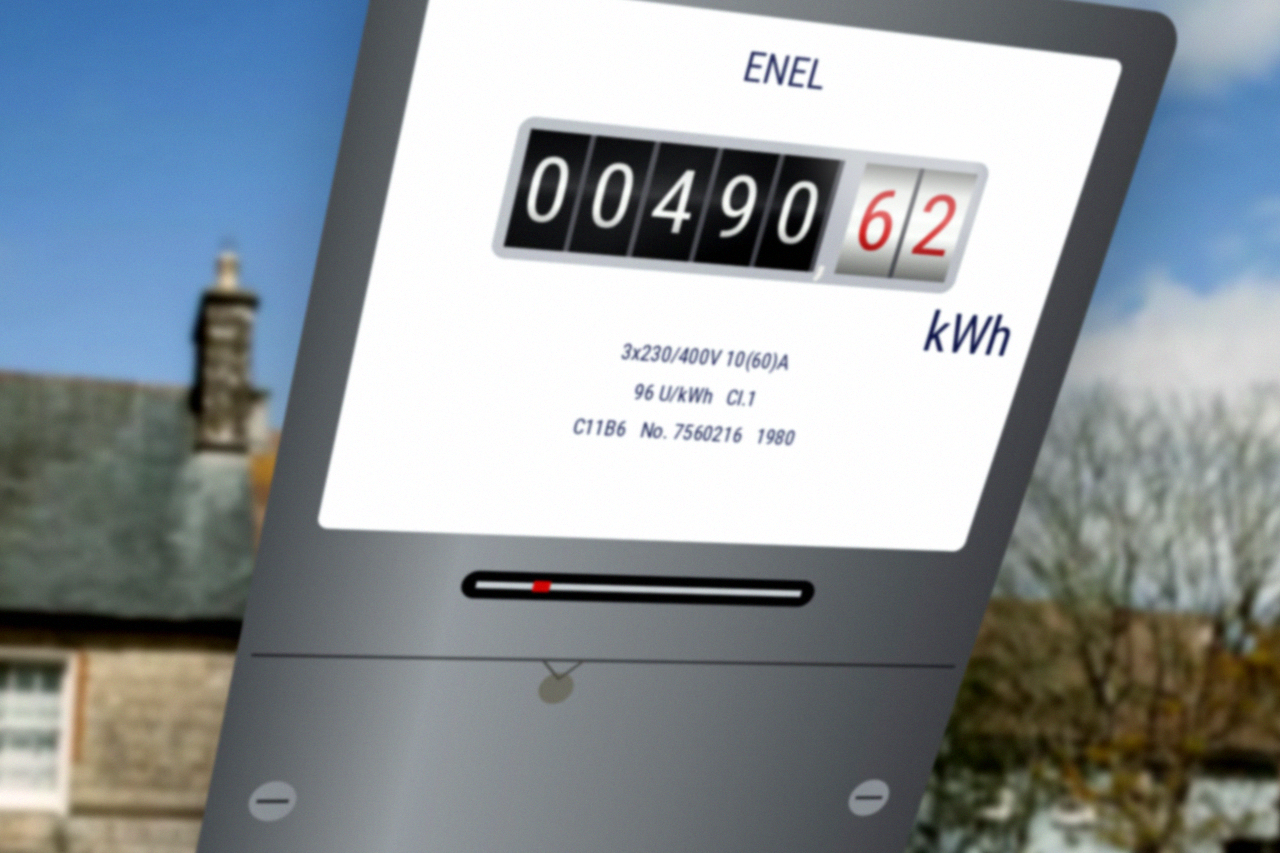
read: 490.62 kWh
